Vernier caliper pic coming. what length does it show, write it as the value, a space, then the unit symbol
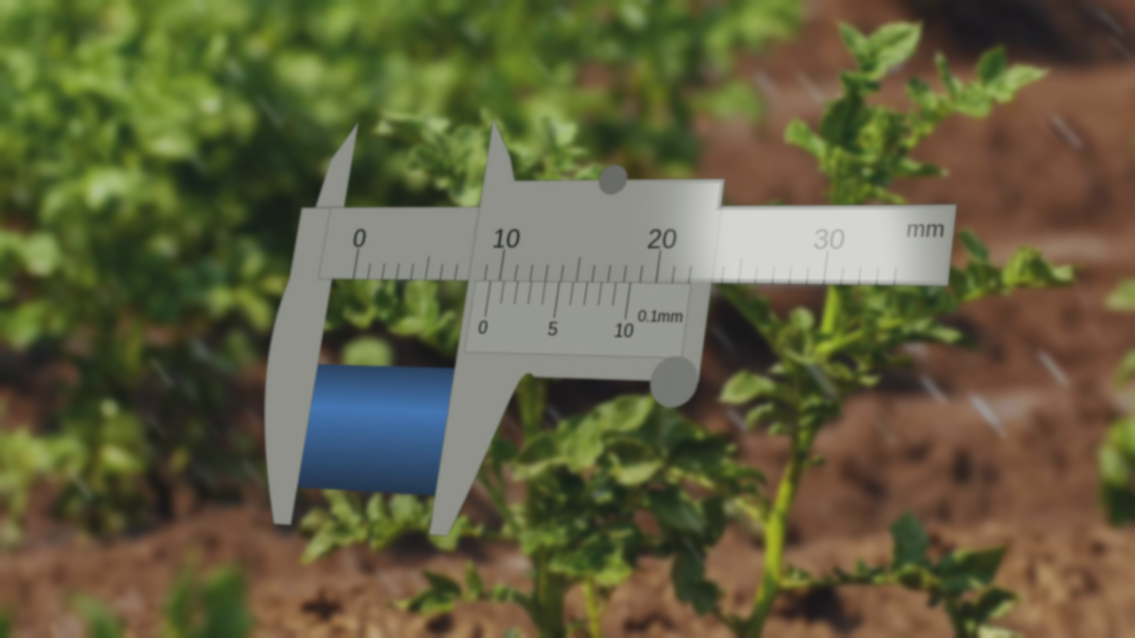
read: 9.4 mm
